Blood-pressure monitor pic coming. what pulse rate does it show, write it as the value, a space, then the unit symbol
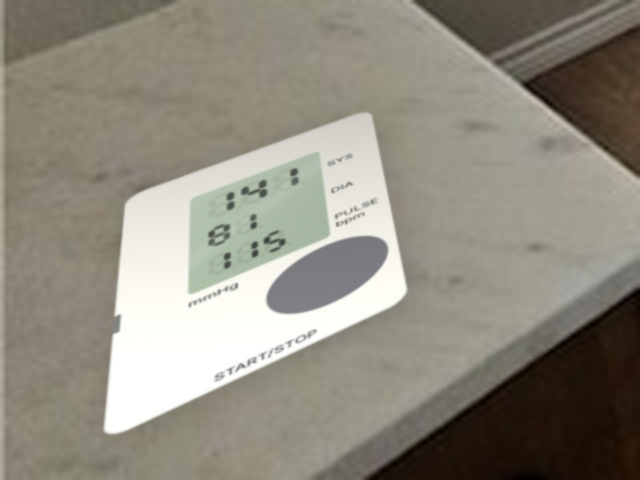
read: 115 bpm
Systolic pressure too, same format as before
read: 141 mmHg
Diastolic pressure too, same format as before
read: 81 mmHg
